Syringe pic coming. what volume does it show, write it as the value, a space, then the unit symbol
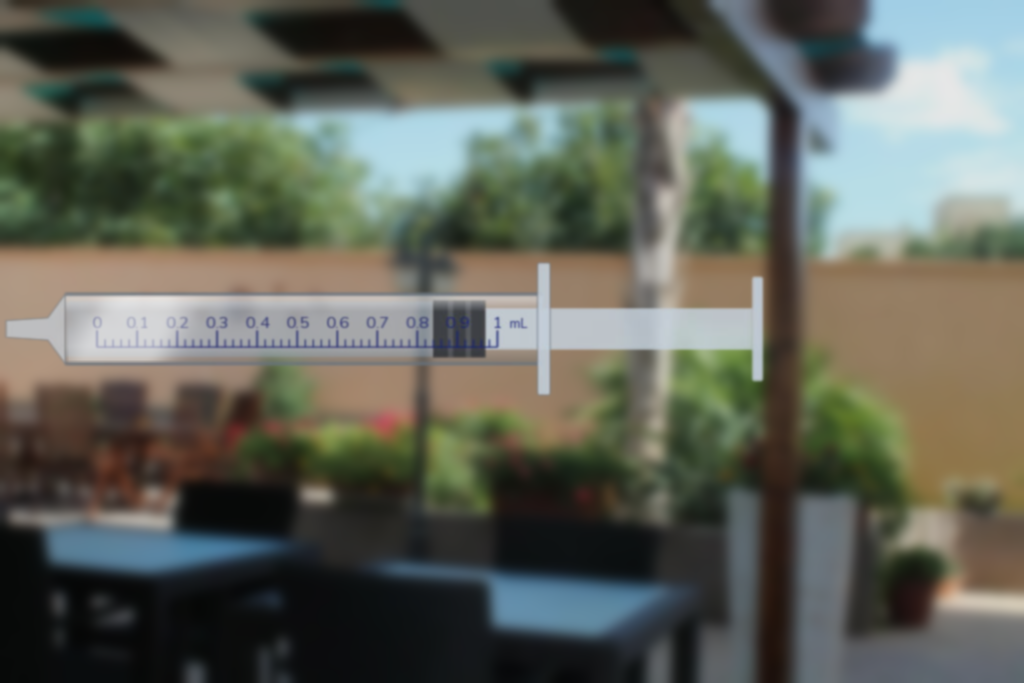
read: 0.84 mL
